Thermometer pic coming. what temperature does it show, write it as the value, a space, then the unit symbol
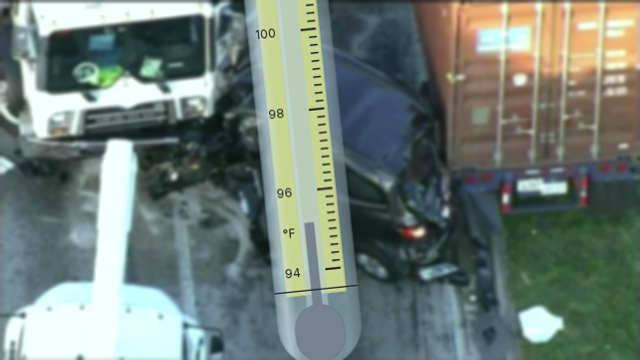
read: 95.2 °F
